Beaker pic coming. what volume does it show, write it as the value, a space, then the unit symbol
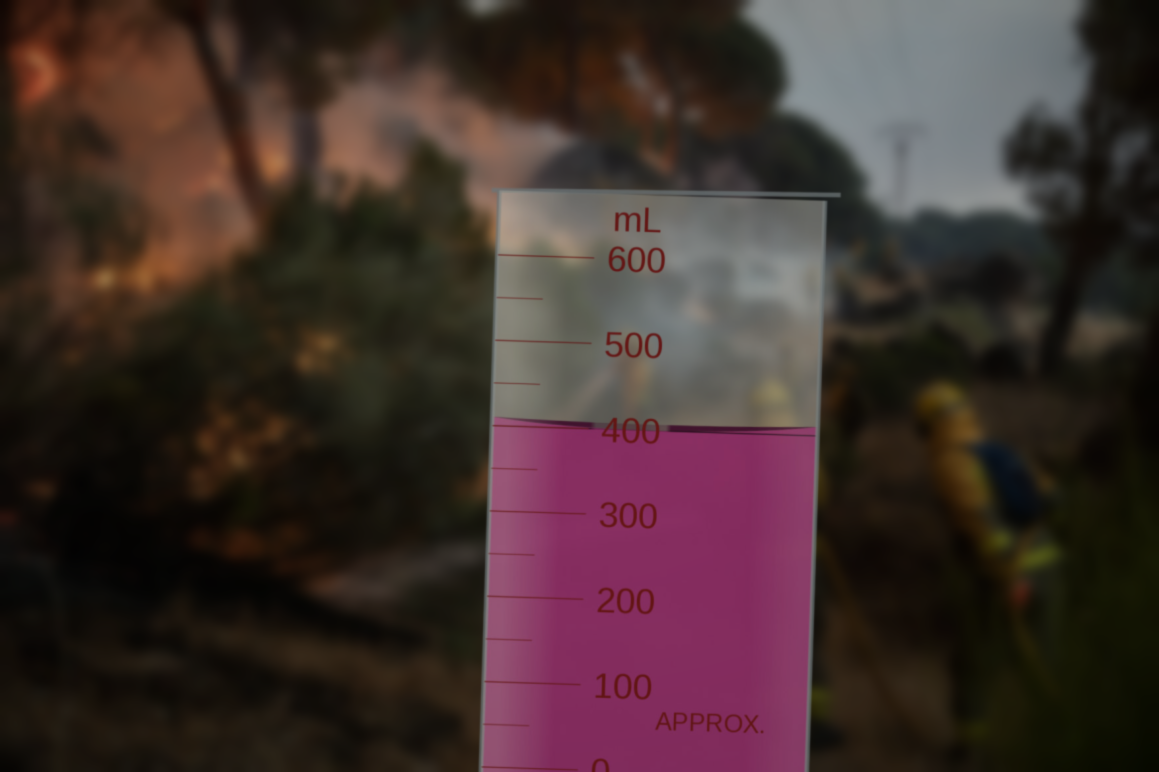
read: 400 mL
